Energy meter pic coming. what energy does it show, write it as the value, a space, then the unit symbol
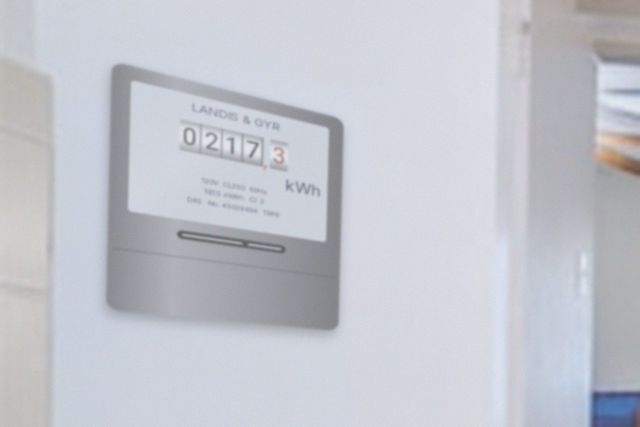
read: 217.3 kWh
